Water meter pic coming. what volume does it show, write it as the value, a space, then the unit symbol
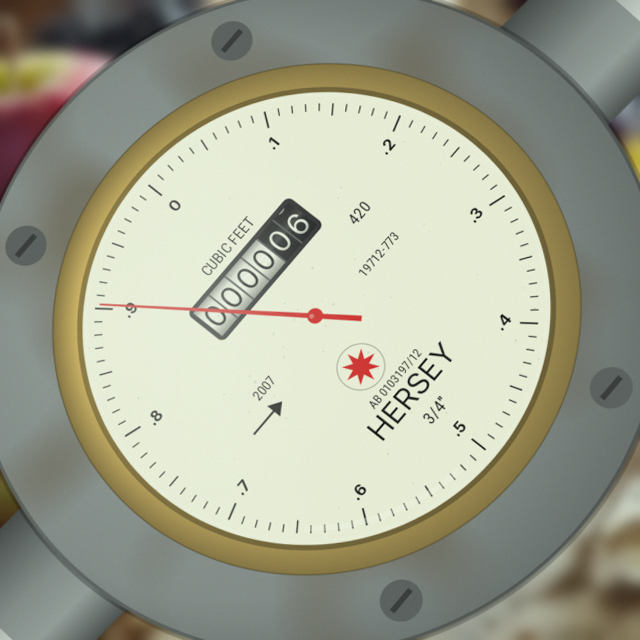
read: 5.90 ft³
